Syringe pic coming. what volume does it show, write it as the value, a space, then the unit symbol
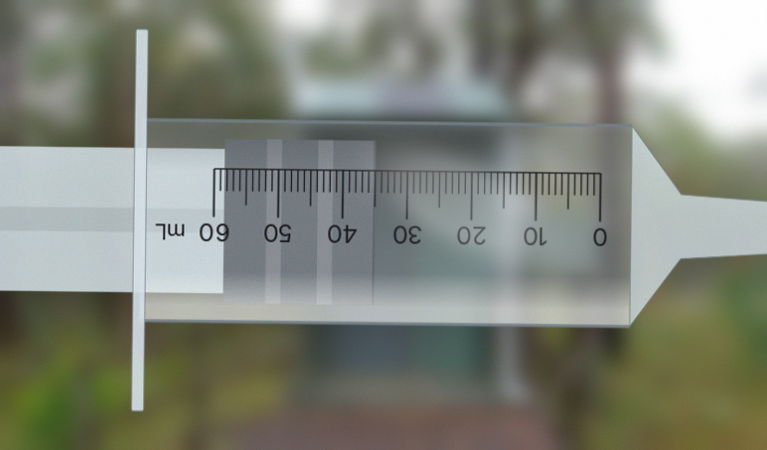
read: 35 mL
